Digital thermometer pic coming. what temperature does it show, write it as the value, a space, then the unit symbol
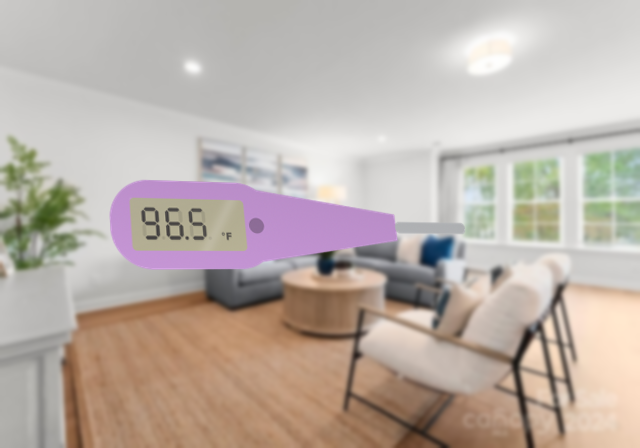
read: 96.5 °F
